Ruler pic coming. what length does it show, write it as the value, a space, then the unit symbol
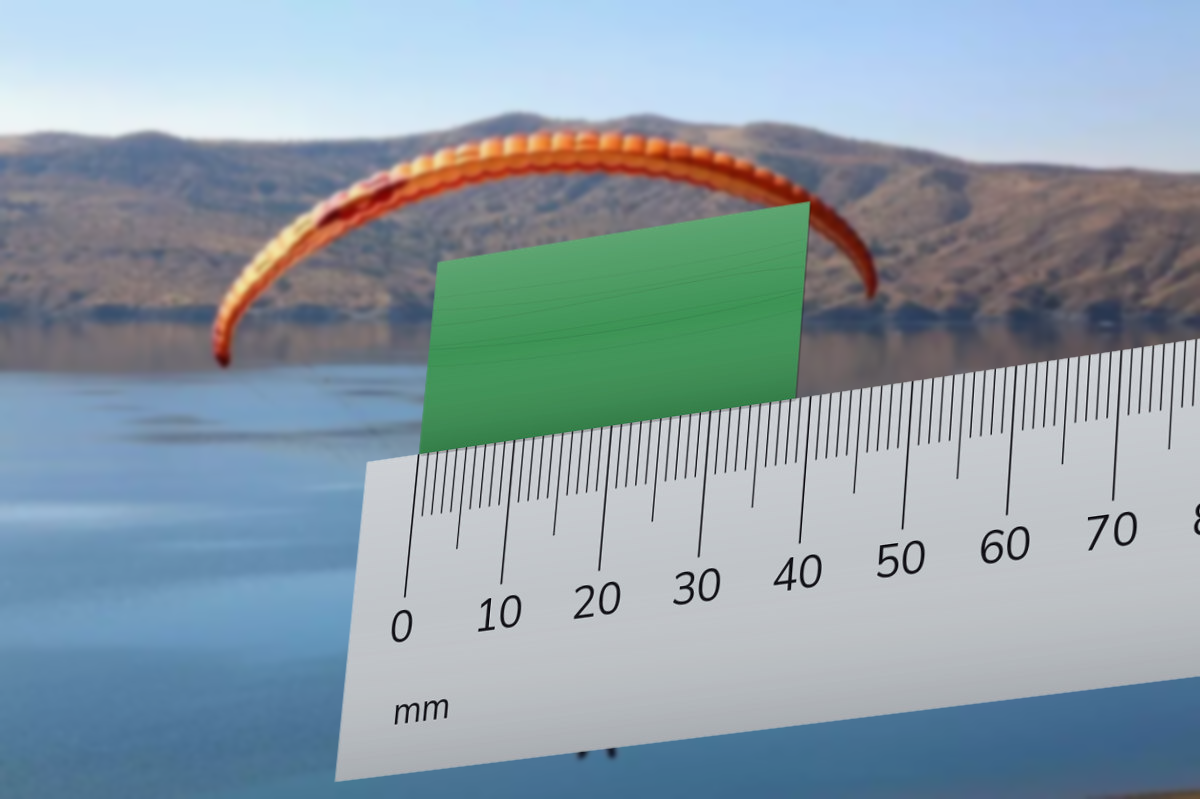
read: 38.5 mm
